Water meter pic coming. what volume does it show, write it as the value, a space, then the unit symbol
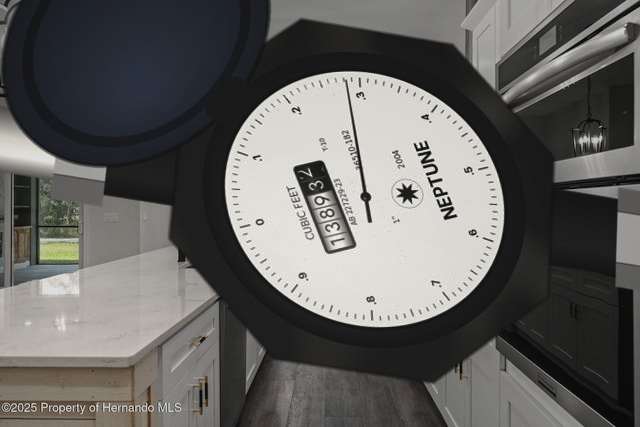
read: 138932.28 ft³
